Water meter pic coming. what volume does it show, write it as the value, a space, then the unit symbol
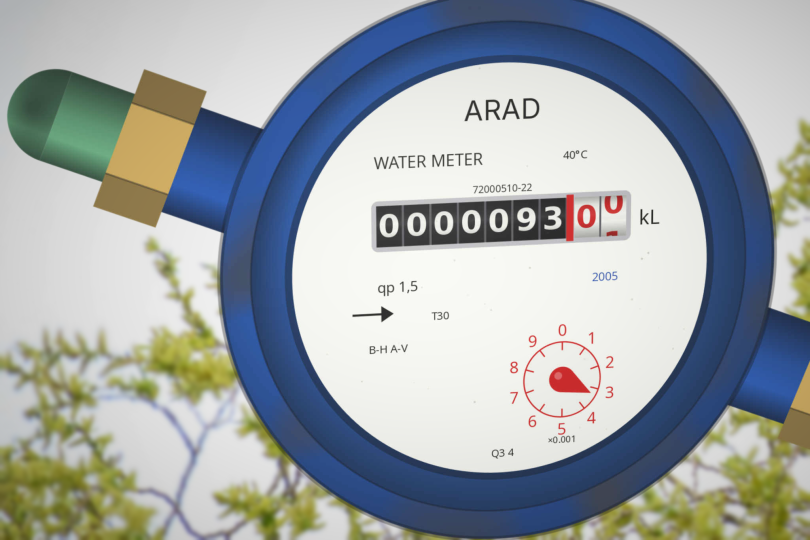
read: 93.003 kL
